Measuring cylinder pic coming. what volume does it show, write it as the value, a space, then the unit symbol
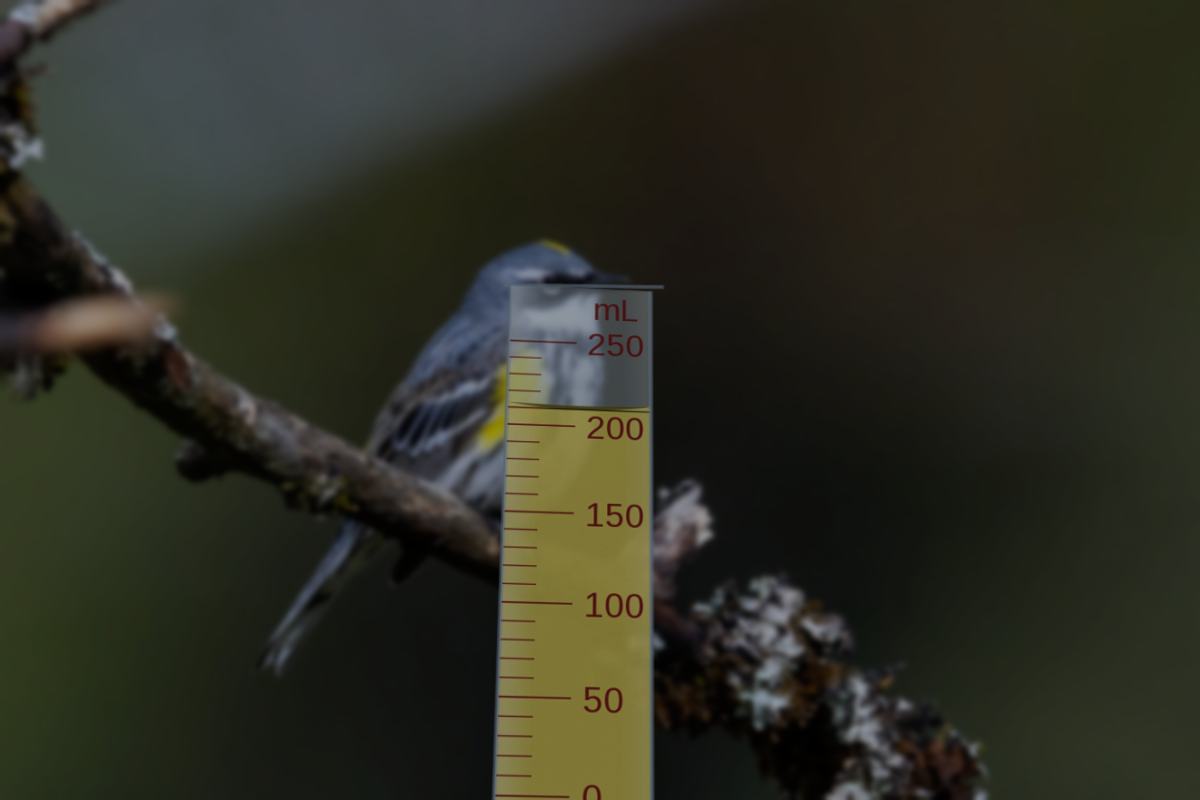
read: 210 mL
